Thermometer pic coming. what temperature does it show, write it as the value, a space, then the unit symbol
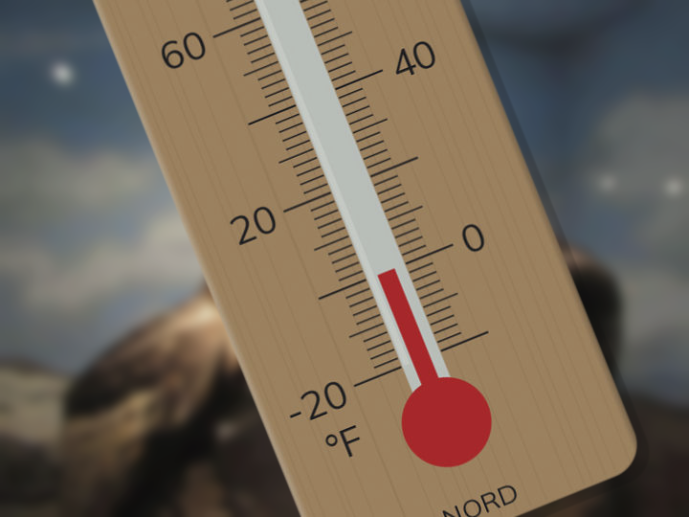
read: 0 °F
